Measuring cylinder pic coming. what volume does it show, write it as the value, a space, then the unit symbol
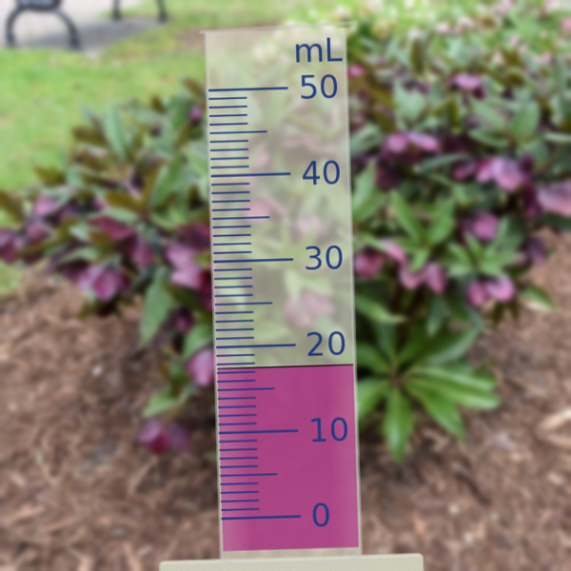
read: 17.5 mL
